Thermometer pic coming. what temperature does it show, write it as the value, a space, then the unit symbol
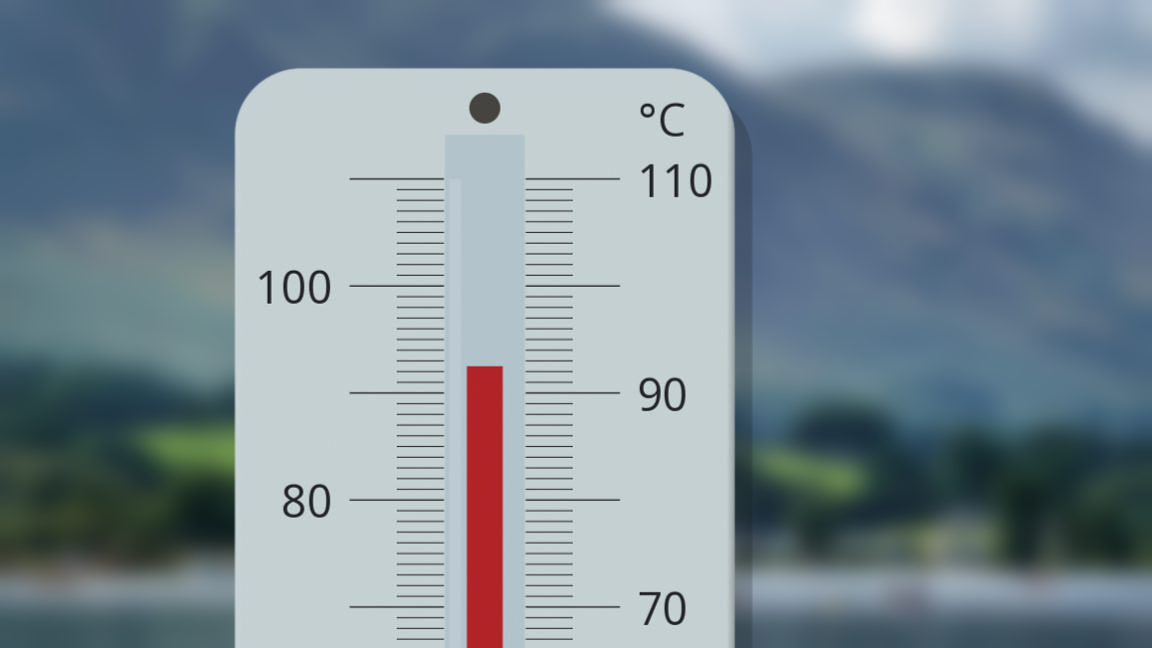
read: 92.5 °C
